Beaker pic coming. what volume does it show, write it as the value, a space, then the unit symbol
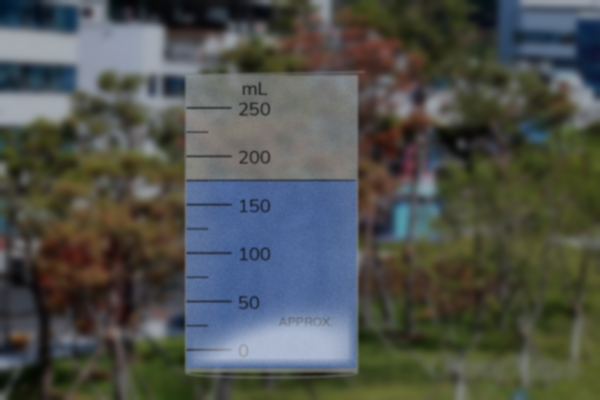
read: 175 mL
